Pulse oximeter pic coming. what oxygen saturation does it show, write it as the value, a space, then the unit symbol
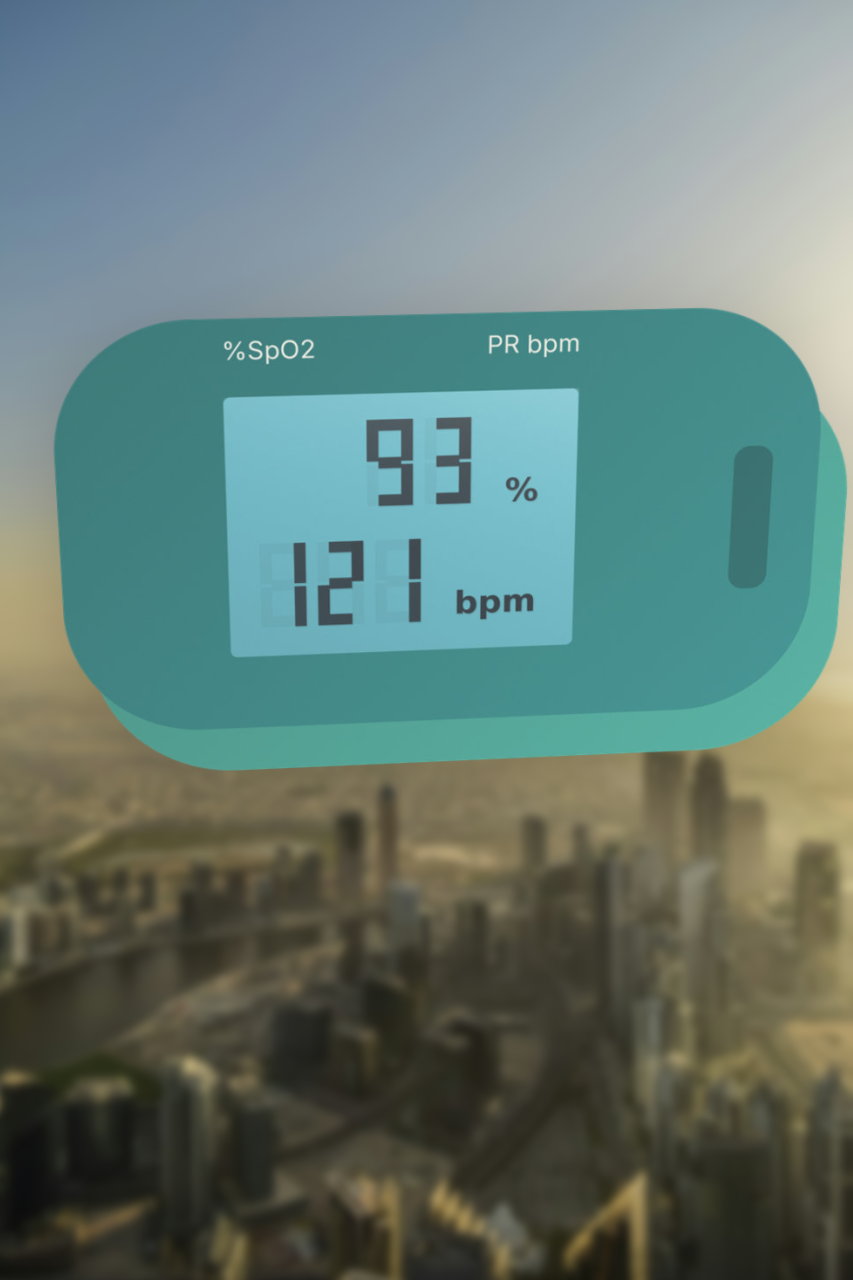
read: 93 %
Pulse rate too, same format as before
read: 121 bpm
